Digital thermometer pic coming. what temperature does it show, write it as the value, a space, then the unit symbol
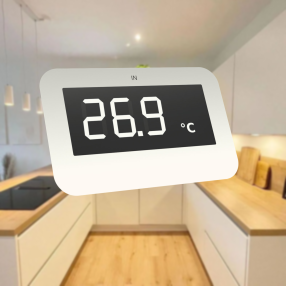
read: 26.9 °C
